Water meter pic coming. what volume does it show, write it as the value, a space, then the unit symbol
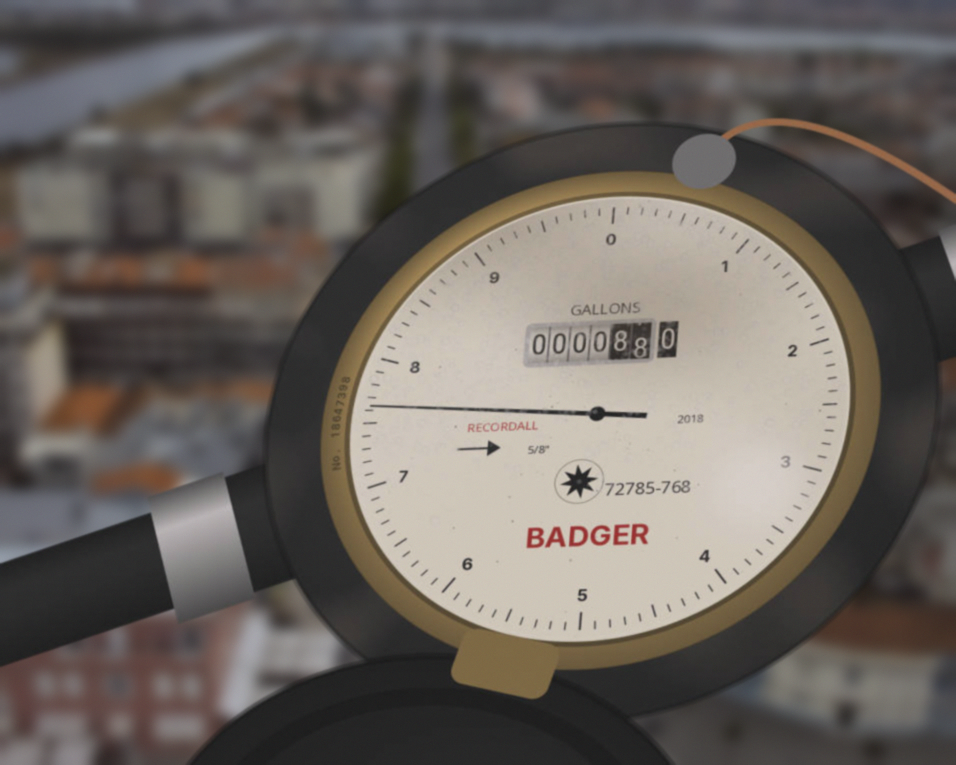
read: 877.6 gal
